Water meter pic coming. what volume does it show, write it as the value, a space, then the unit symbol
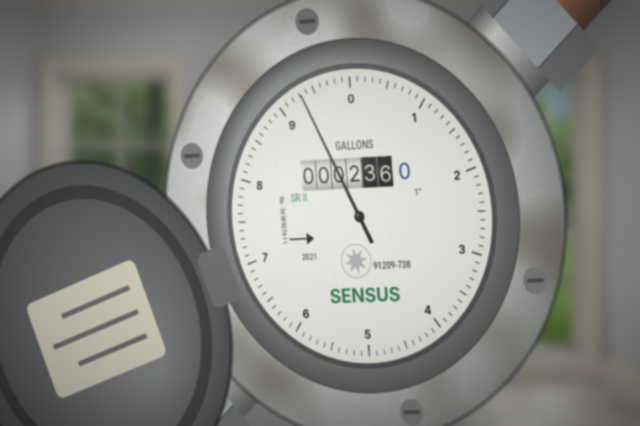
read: 2359.3 gal
